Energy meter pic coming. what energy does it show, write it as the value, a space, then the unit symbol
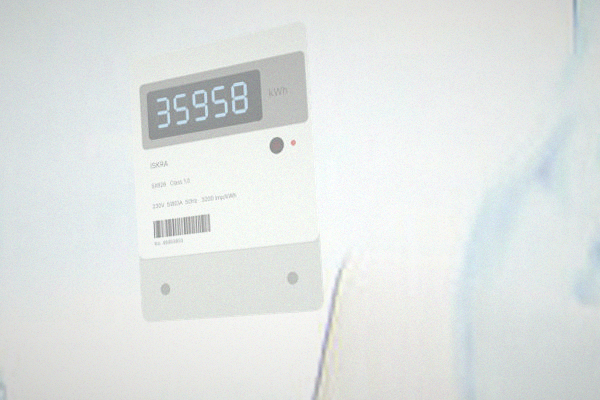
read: 35958 kWh
